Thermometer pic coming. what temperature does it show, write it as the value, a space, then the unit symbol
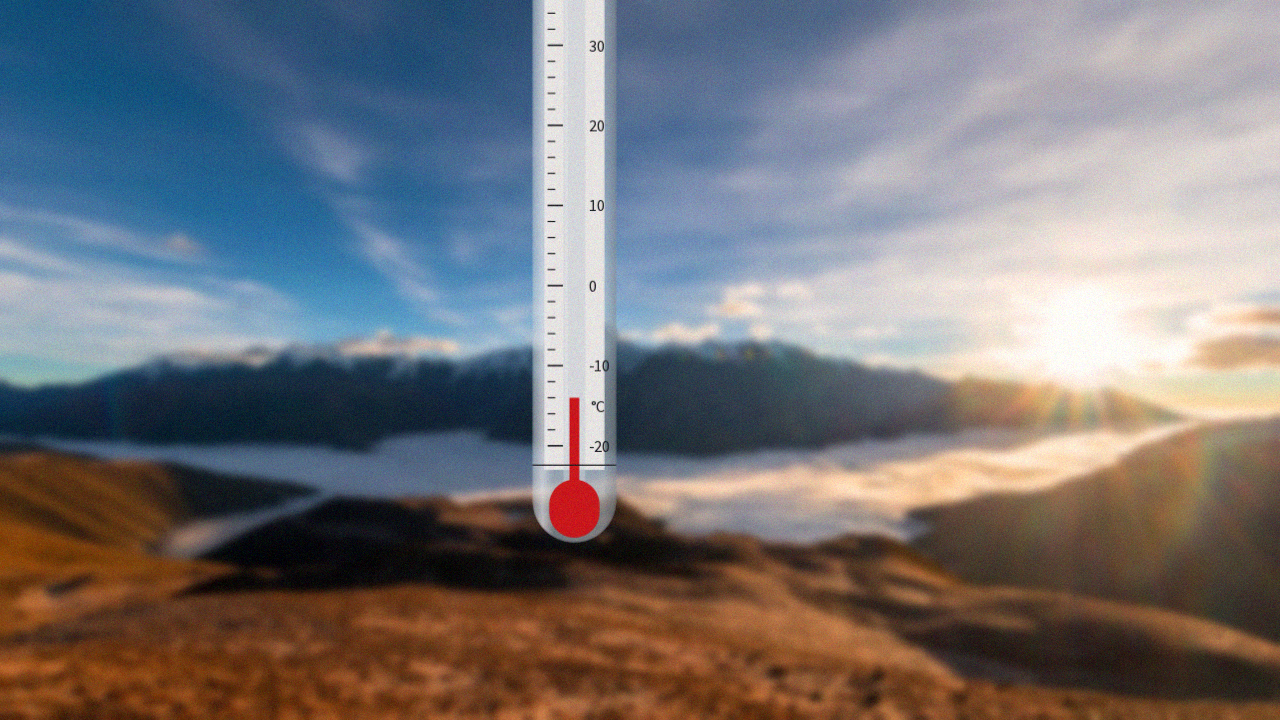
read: -14 °C
